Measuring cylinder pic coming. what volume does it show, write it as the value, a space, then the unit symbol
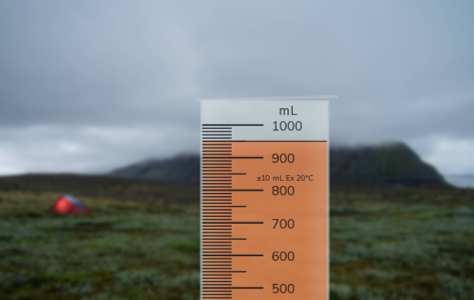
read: 950 mL
